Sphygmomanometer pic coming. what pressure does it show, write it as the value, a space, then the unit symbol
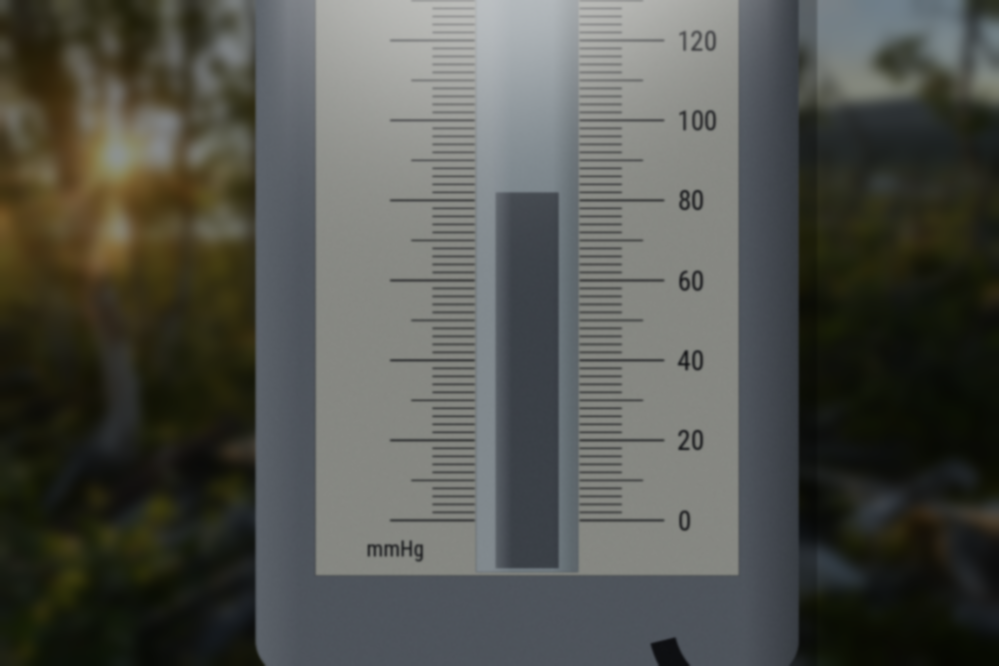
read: 82 mmHg
